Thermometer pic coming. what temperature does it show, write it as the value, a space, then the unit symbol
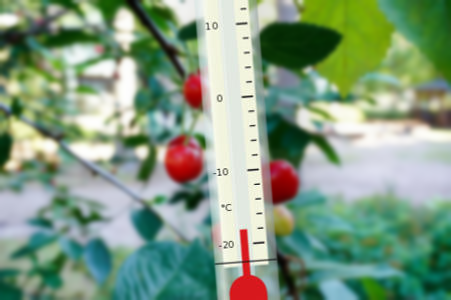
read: -18 °C
